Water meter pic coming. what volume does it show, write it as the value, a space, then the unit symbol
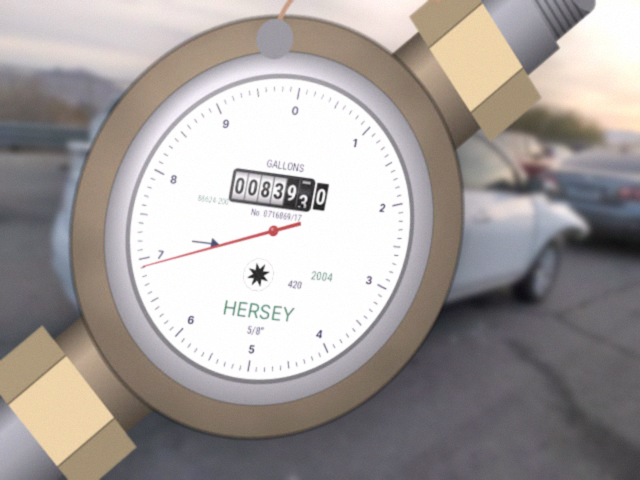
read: 83926.9 gal
